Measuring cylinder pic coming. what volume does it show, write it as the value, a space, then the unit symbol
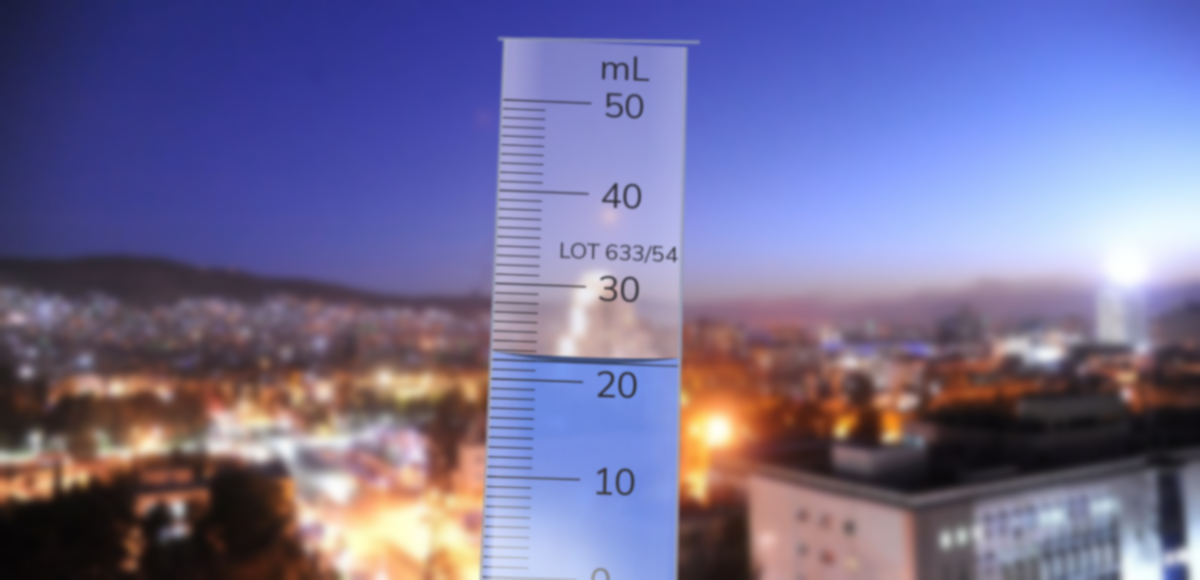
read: 22 mL
